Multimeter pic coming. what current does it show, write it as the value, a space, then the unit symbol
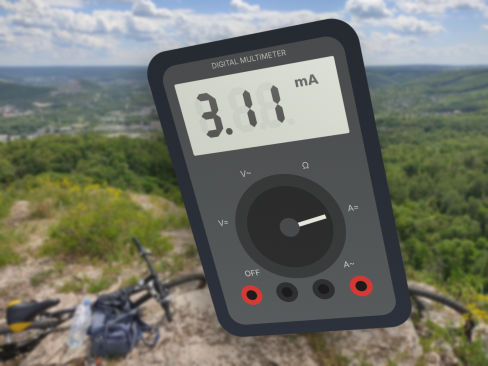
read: 3.11 mA
